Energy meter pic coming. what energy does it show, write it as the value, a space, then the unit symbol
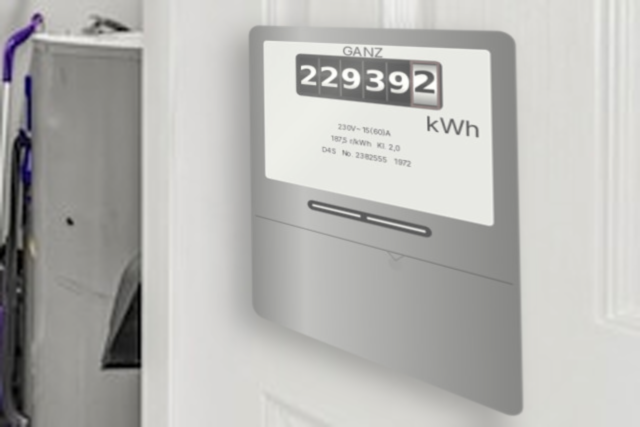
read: 22939.2 kWh
